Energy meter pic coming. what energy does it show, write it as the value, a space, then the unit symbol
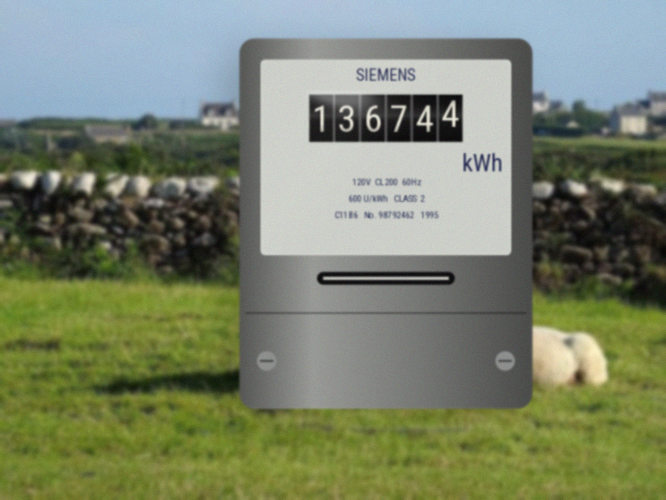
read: 136744 kWh
